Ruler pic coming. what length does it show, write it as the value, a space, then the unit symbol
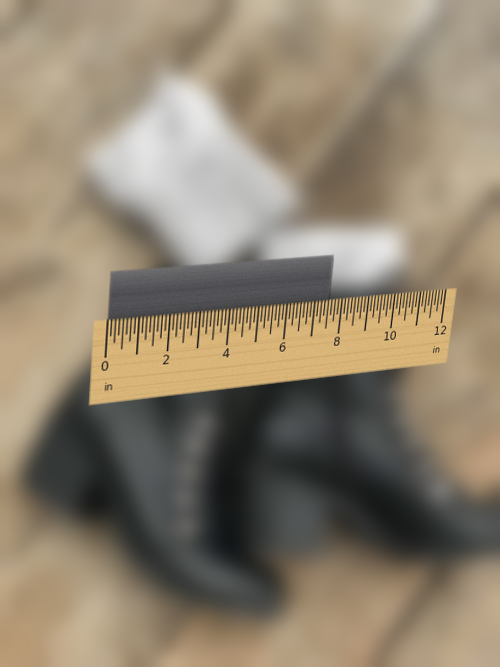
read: 7.5 in
